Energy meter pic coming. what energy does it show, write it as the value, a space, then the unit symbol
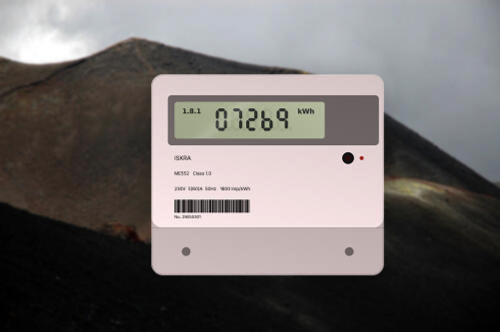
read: 7269 kWh
